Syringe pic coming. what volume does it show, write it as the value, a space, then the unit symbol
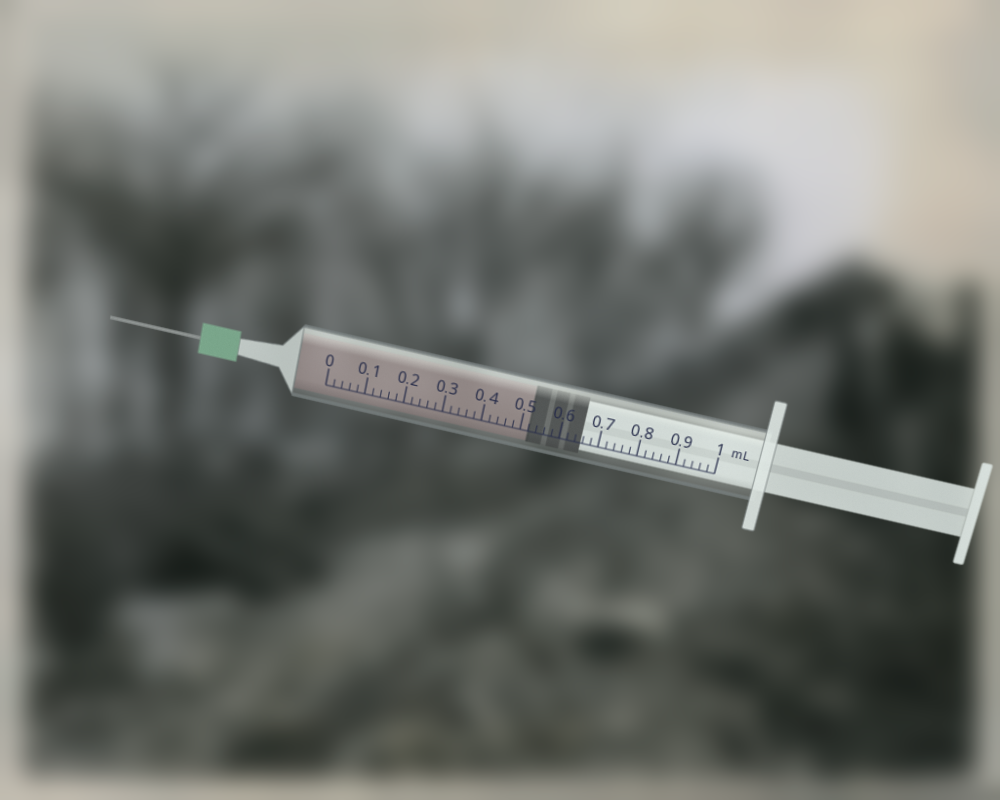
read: 0.52 mL
